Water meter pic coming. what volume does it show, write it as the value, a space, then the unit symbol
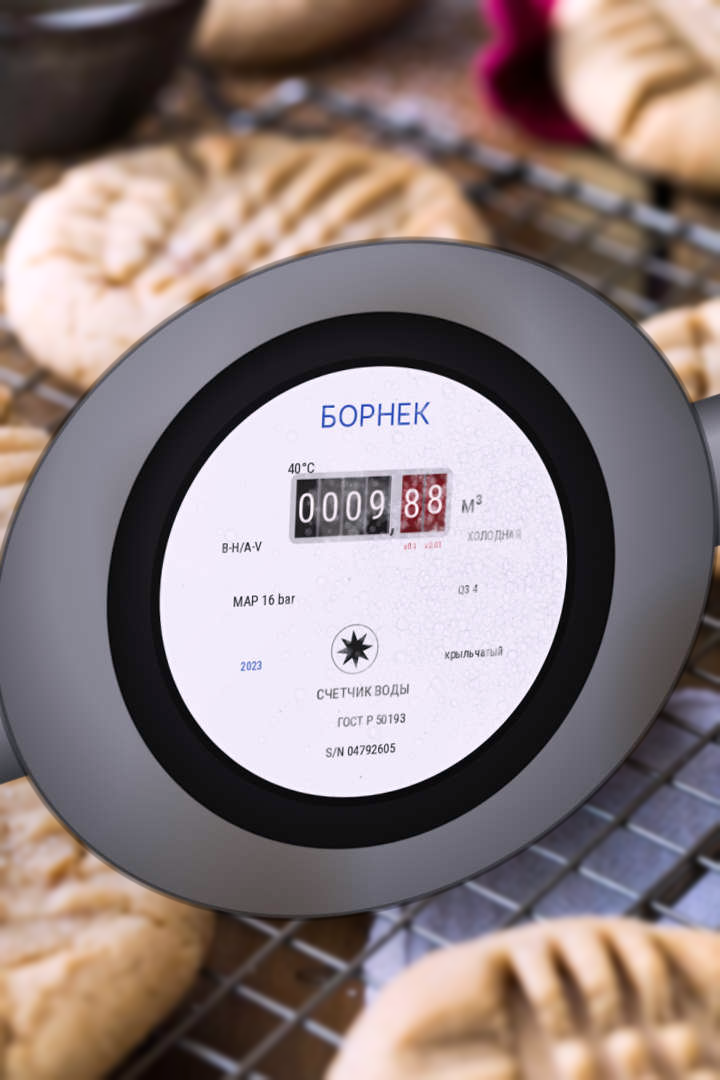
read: 9.88 m³
